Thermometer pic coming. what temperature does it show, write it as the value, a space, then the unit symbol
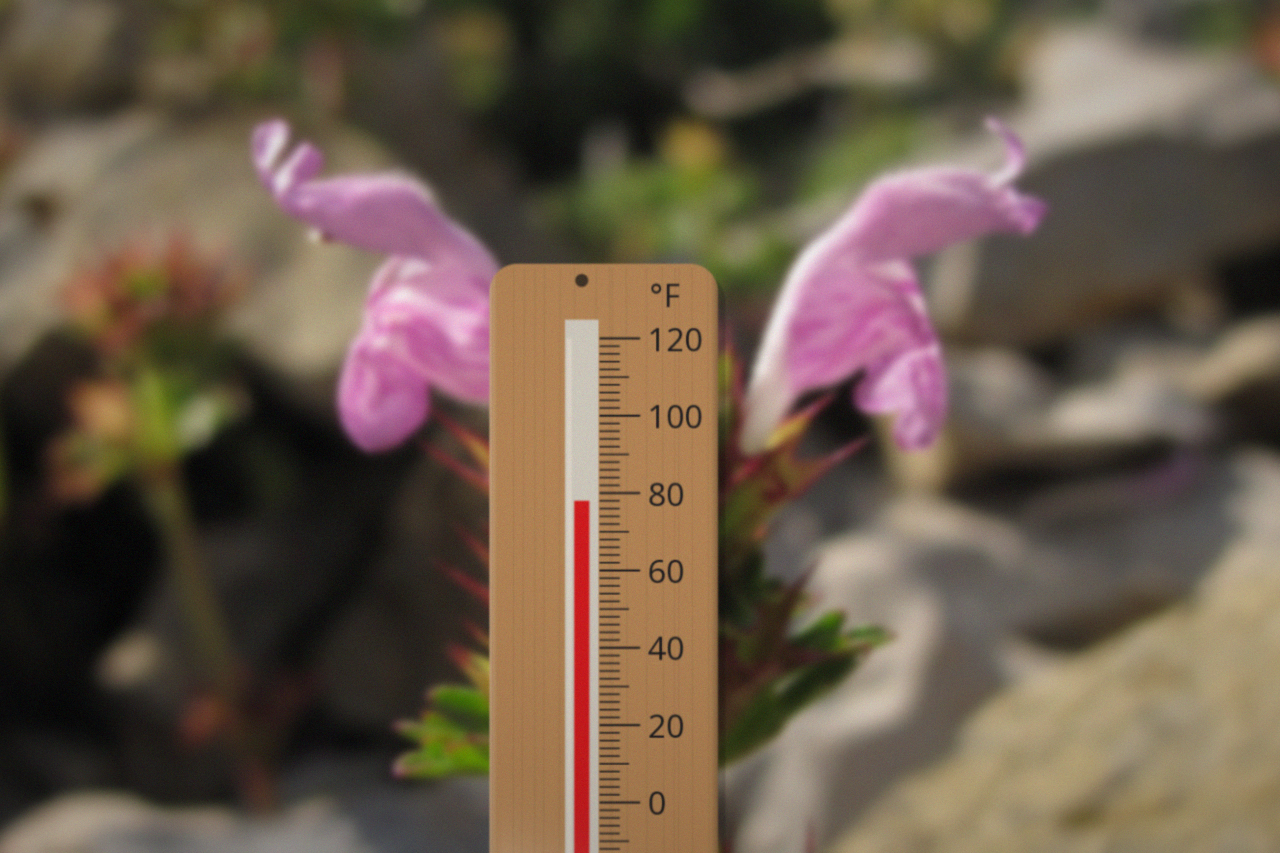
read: 78 °F
